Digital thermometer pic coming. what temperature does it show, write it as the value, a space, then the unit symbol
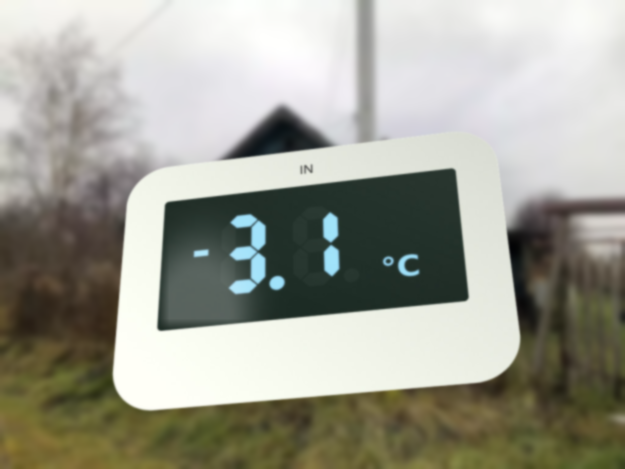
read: -3.1 °C
